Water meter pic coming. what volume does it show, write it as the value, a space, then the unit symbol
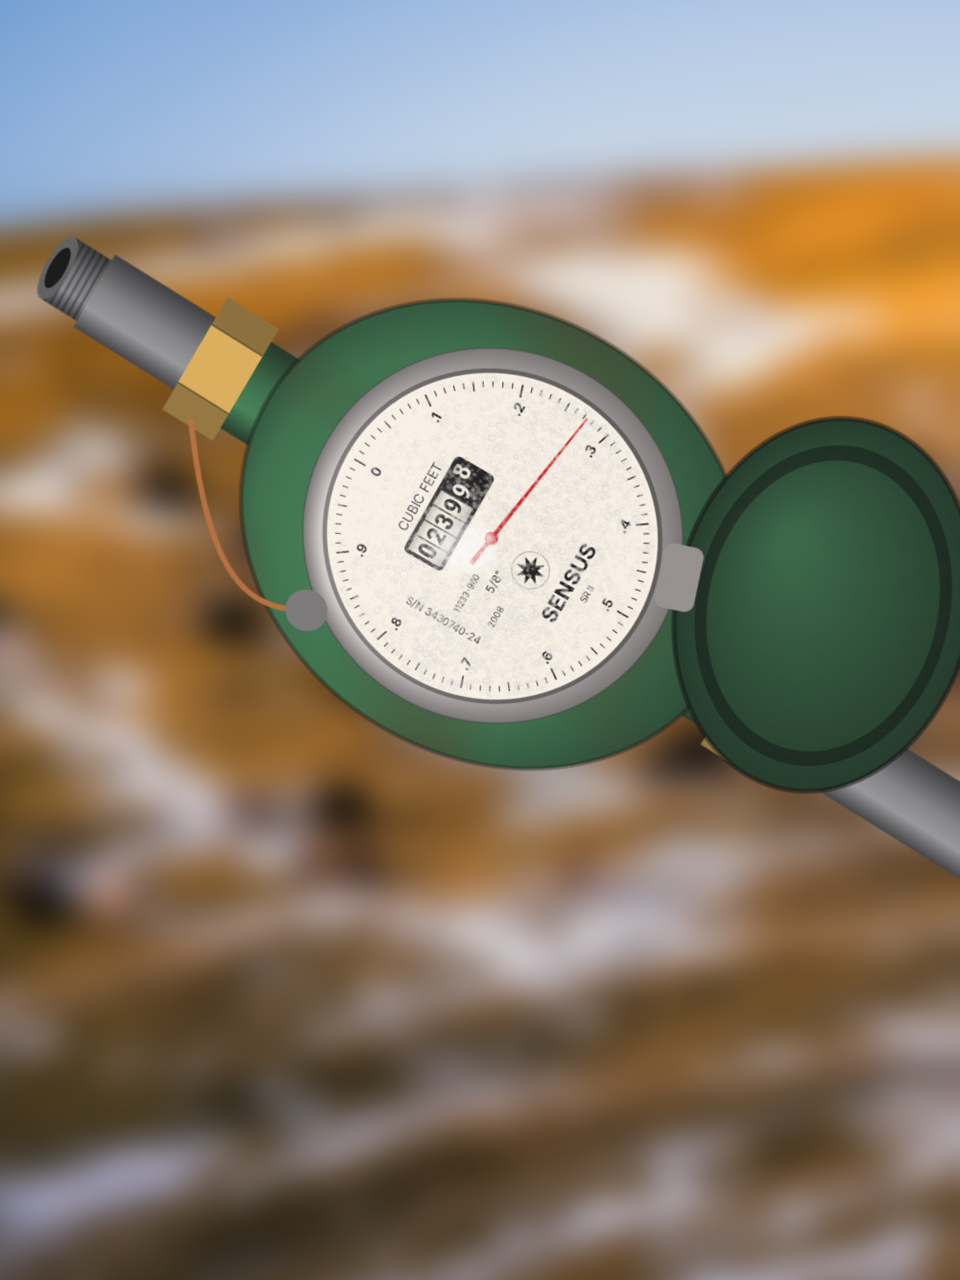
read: 23998.27 ft³
